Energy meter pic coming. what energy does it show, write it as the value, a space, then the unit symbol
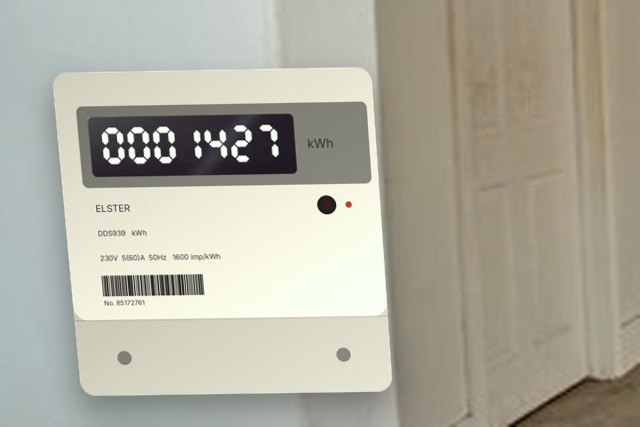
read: 1427 kWh
